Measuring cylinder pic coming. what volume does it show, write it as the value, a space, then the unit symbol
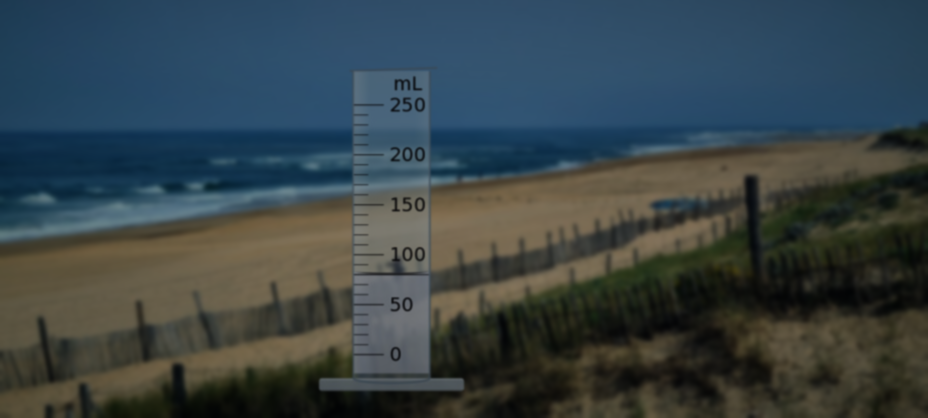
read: 80 mL
